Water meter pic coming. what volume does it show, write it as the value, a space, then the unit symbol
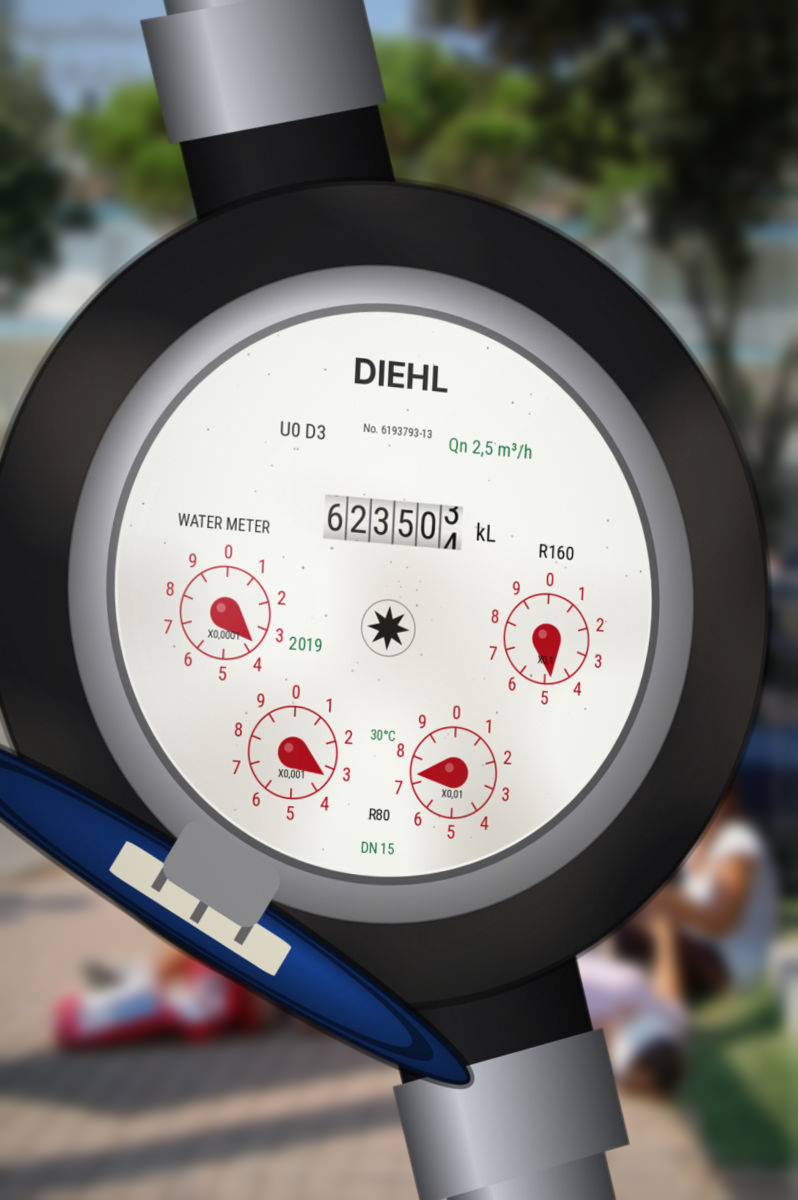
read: 623503.4733 kL
